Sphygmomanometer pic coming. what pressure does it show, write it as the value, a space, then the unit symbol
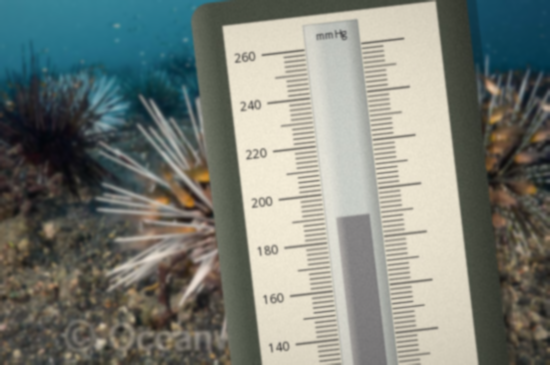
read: 190 mmHg
